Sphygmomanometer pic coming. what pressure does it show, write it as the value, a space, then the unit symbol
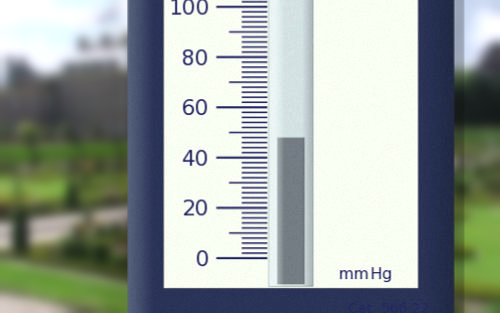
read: 48 mmHg
